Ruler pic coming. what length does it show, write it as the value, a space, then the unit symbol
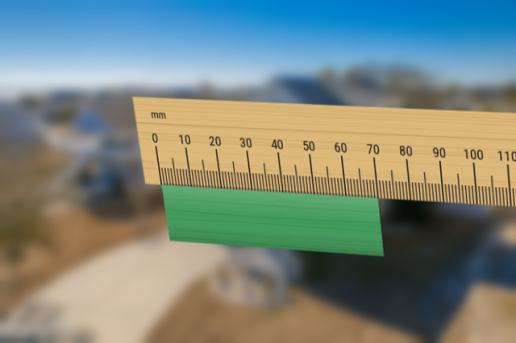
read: 70 mm
